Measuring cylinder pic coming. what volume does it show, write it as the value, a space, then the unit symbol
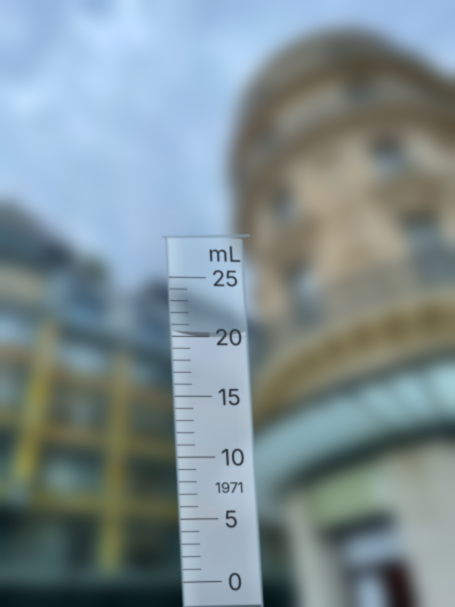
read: 20 mL
